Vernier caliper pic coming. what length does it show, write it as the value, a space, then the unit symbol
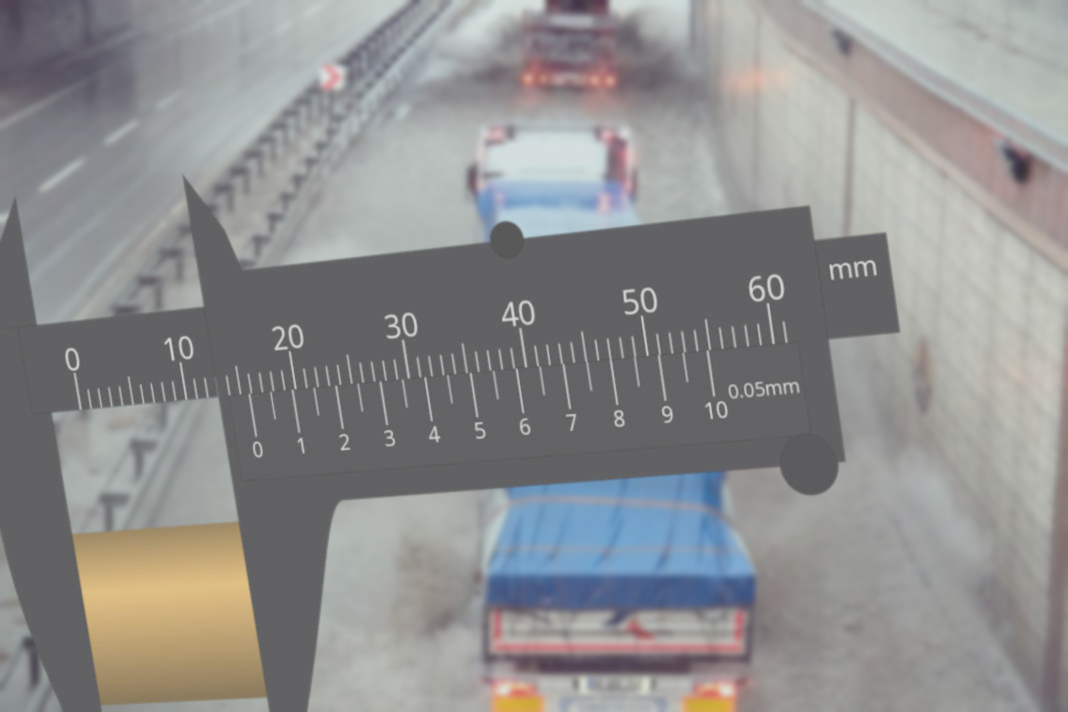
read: 15.8 mm
